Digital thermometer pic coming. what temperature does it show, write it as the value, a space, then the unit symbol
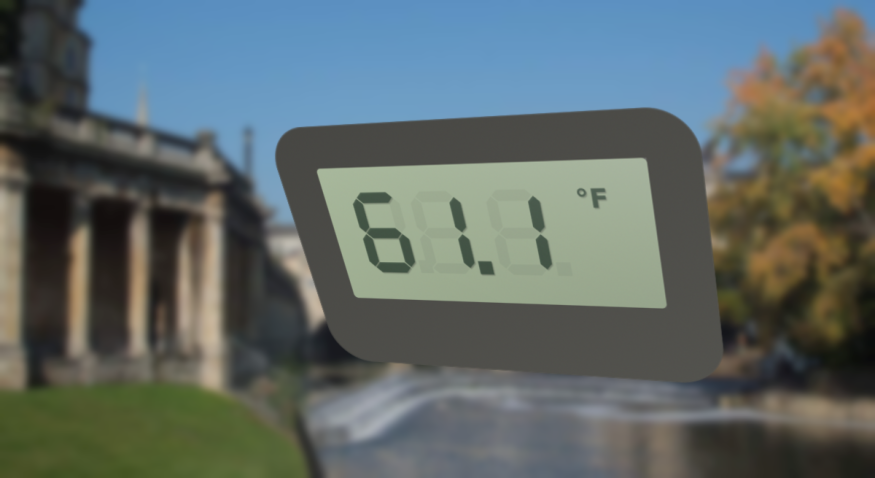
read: 61.1 °F
